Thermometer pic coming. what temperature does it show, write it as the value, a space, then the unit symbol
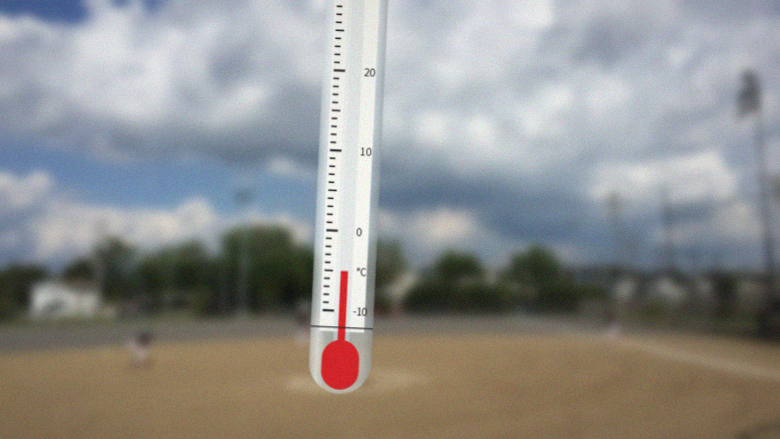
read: -5 °C
